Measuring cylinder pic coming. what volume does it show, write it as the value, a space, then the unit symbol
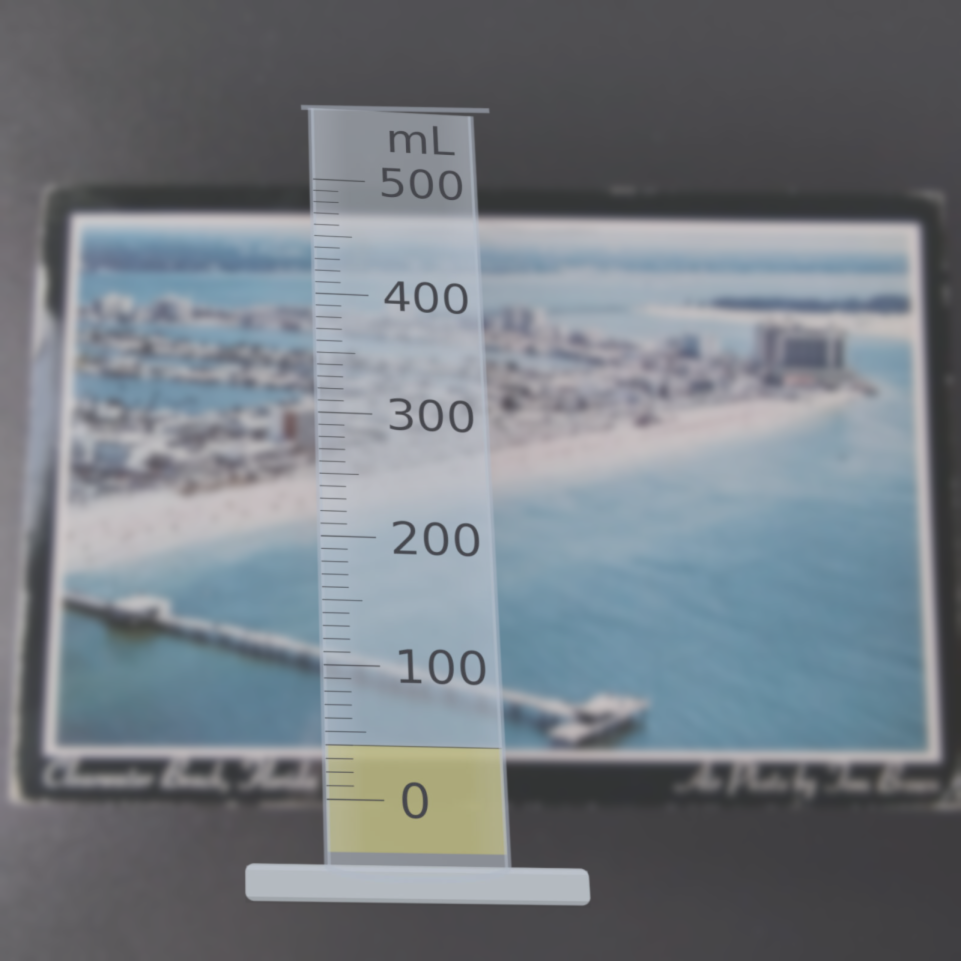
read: 40 mL
